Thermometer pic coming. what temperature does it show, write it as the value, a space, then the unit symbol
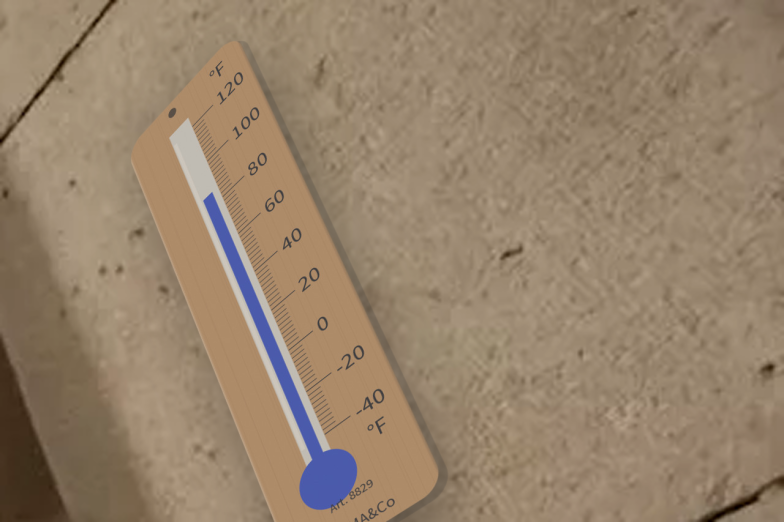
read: 86 °F
